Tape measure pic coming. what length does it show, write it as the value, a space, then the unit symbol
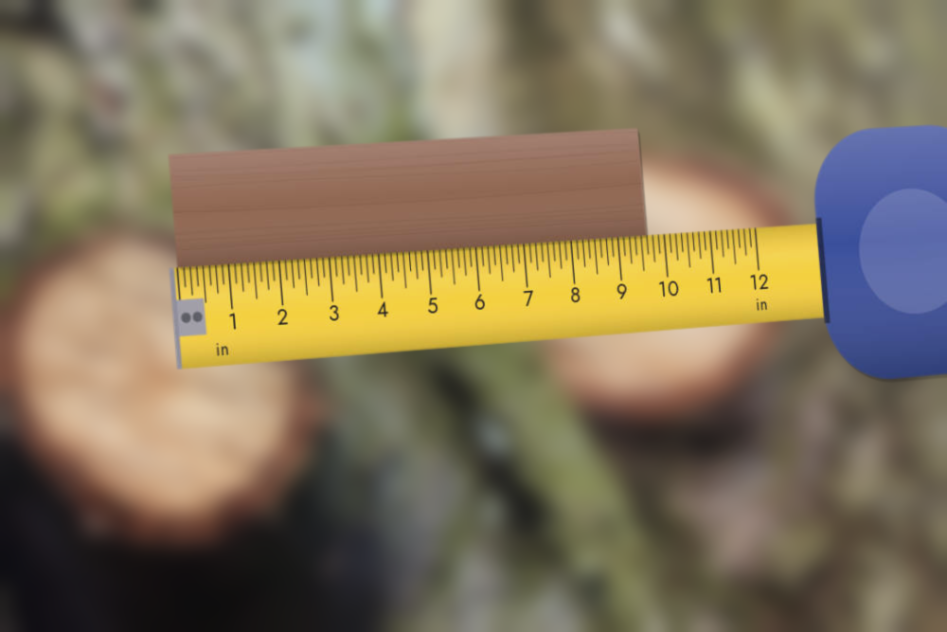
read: 9.625 in
